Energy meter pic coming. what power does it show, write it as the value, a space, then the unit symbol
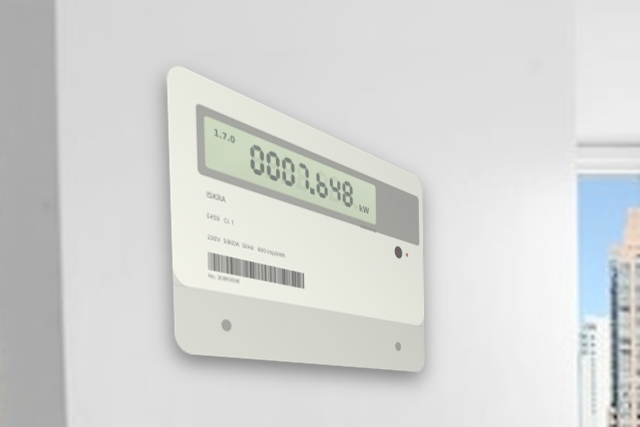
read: 7.648 kW
